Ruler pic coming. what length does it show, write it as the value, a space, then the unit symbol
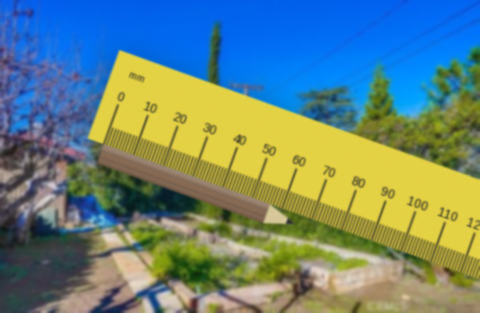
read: 65 mm
